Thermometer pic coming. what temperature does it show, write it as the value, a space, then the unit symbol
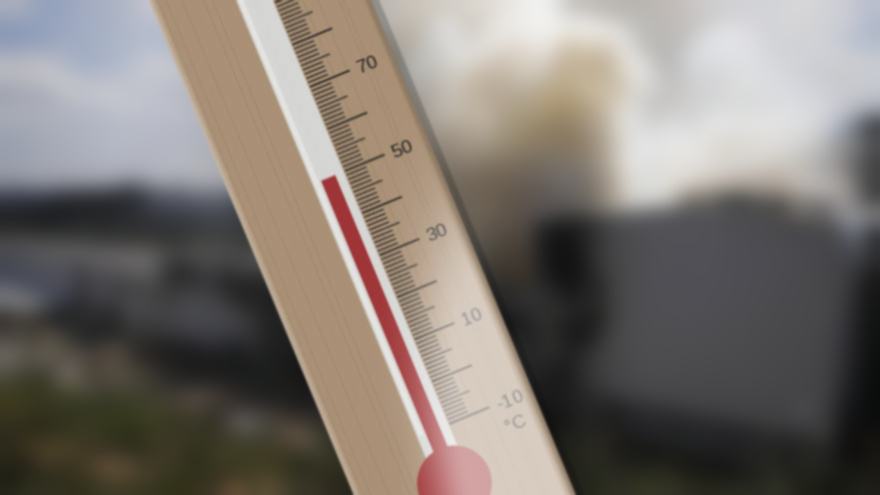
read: 50 °C
